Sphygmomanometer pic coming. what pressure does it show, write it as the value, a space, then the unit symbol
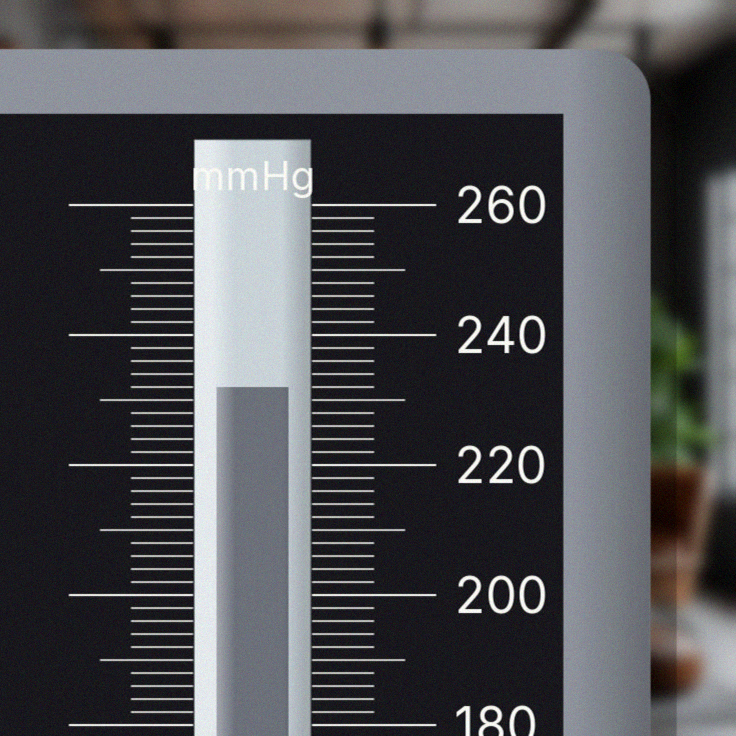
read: 232 mmHg
